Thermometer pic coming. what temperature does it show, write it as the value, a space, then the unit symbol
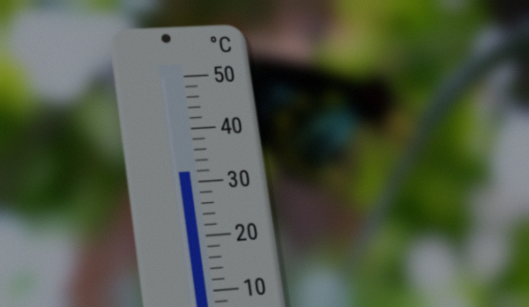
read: 32 °C
